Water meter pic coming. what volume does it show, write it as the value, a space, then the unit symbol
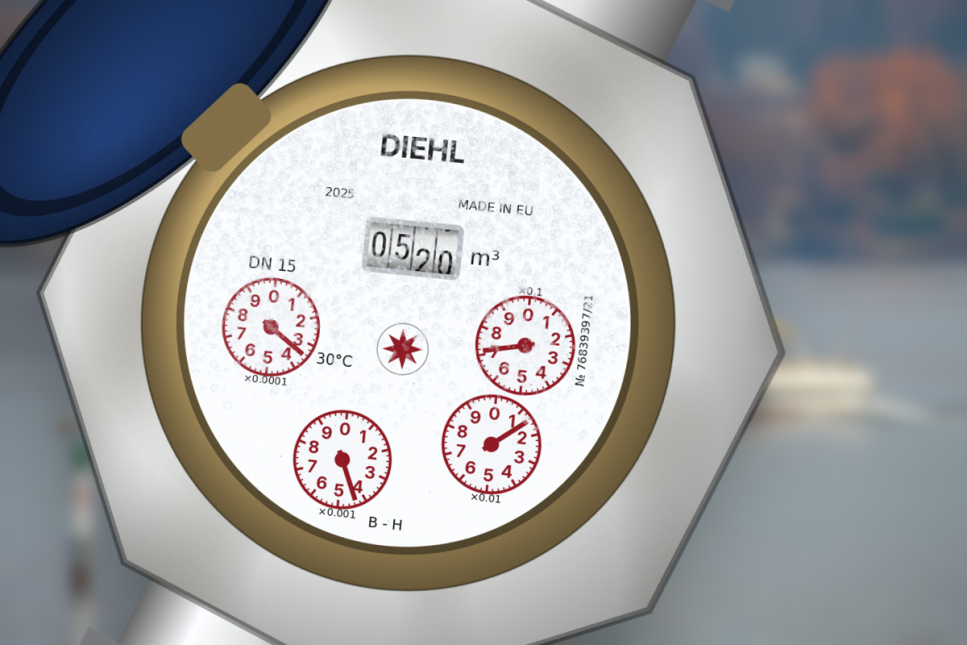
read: 519.7143 m³
